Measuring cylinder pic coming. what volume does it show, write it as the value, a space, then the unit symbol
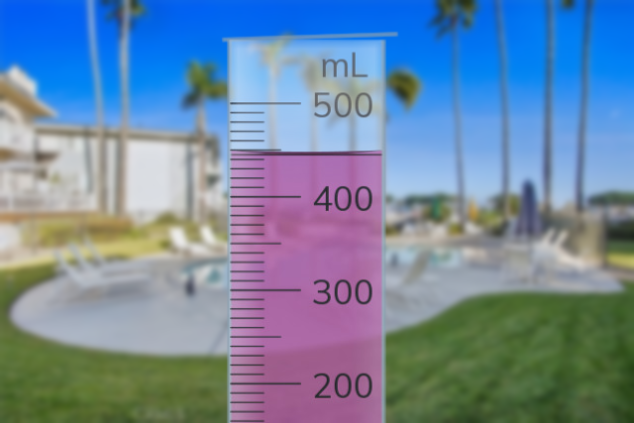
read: 445 mL
